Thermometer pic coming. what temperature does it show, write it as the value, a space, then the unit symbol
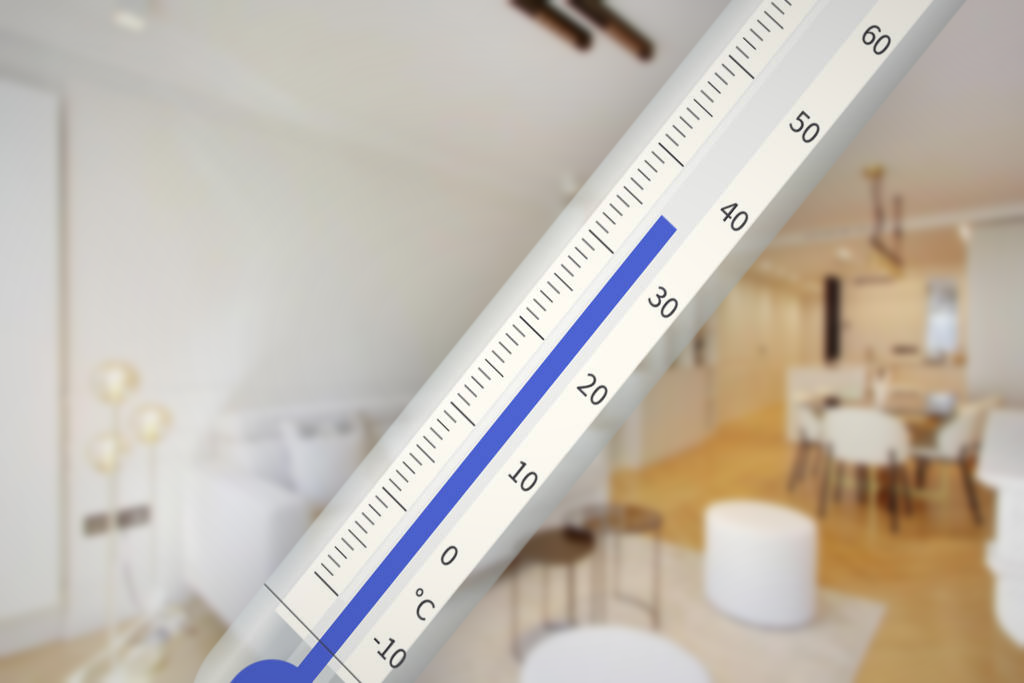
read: 35.5 °C
